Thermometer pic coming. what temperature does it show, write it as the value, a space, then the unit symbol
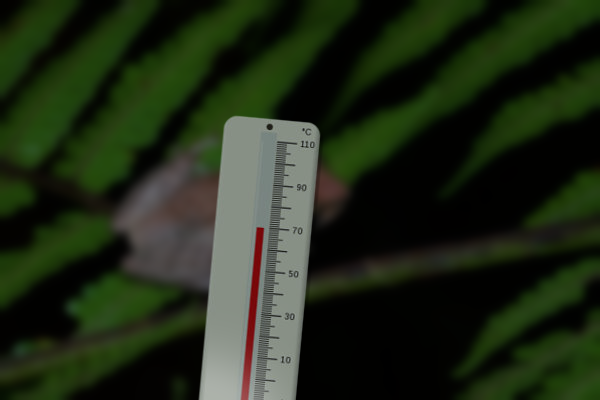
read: 70 °C
